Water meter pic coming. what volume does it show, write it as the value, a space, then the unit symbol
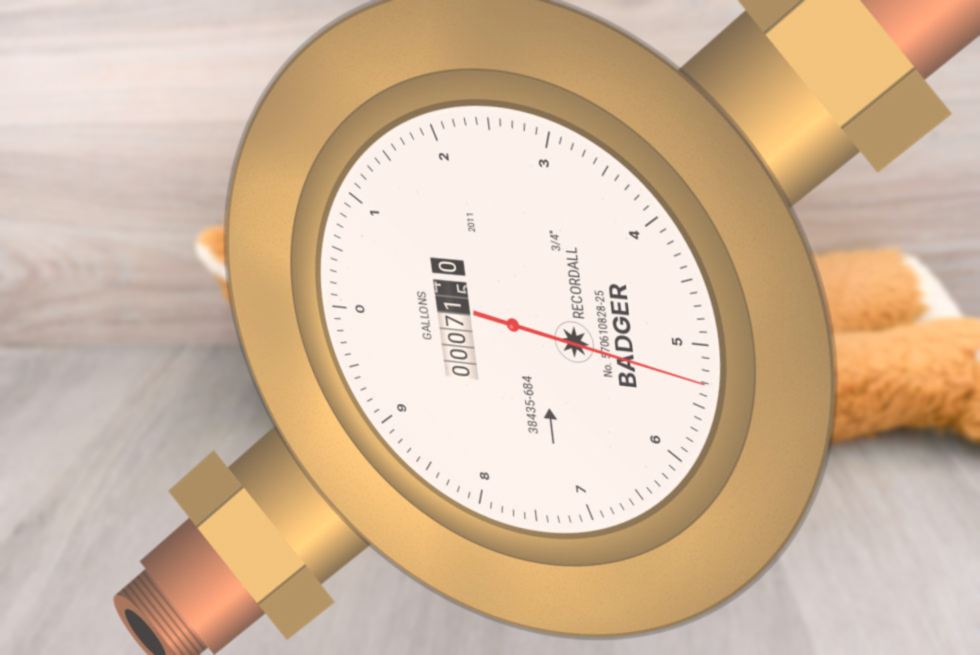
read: 7145.3 gal
